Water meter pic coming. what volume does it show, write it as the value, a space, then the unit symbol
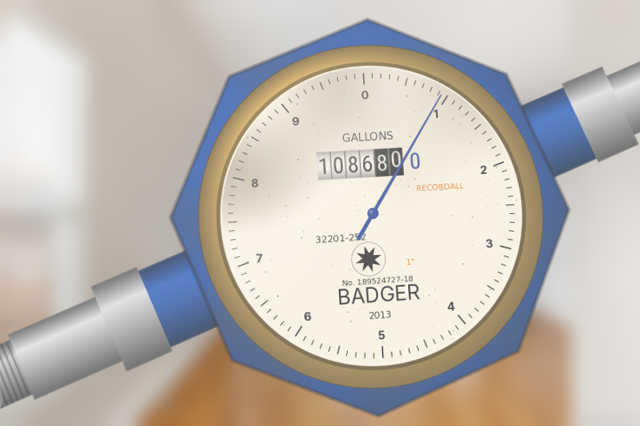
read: 1086800.9 gal
